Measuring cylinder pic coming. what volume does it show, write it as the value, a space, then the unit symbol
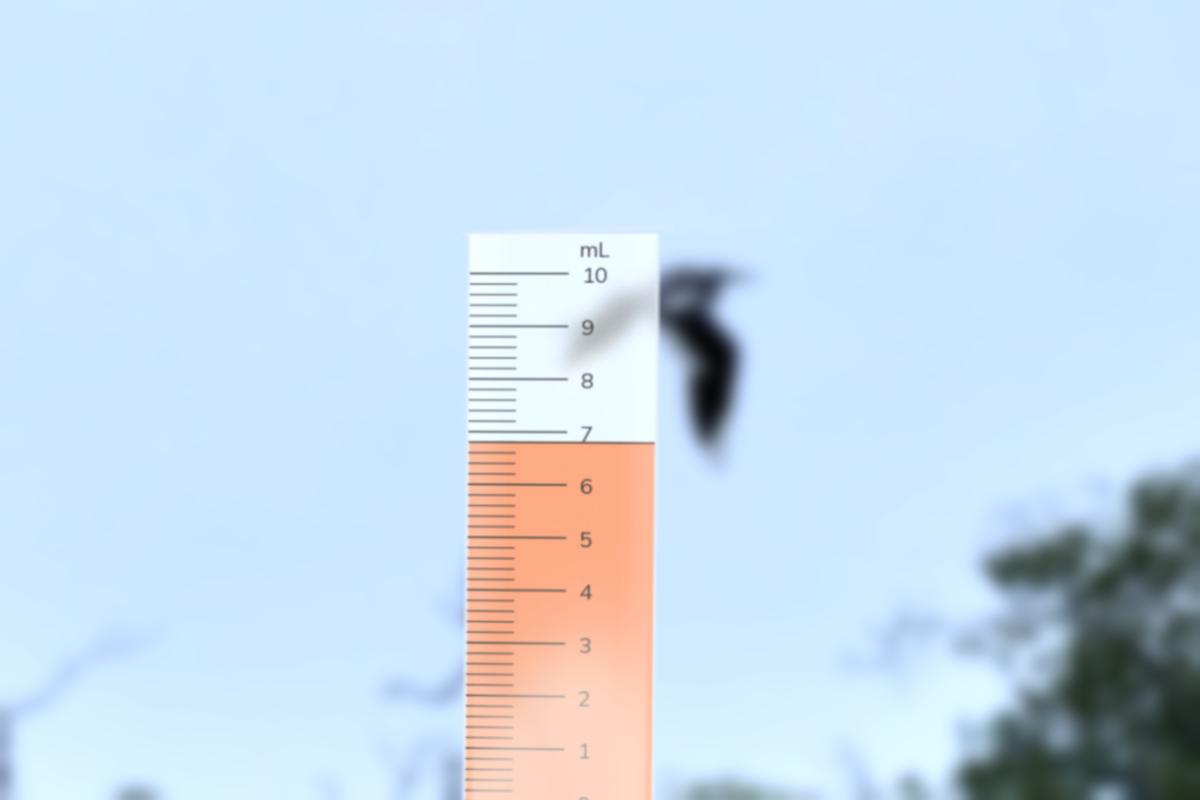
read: 6.8 mL
